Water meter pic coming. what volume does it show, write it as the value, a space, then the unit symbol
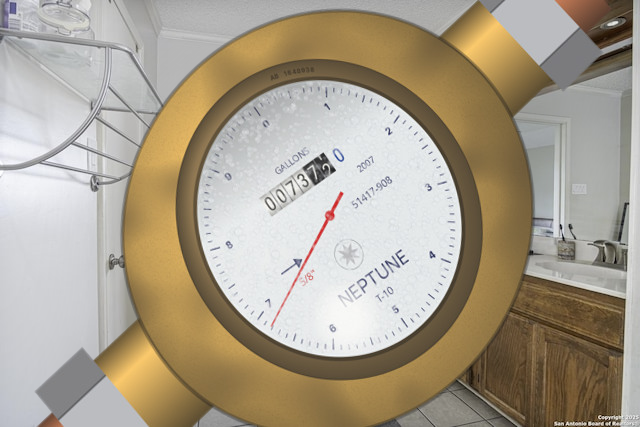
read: 73716.8 gal
